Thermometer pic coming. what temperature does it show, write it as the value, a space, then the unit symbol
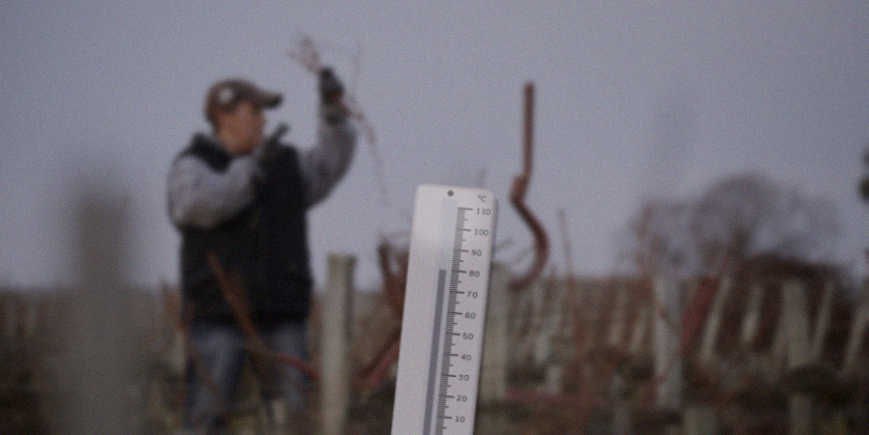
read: 80 °C
